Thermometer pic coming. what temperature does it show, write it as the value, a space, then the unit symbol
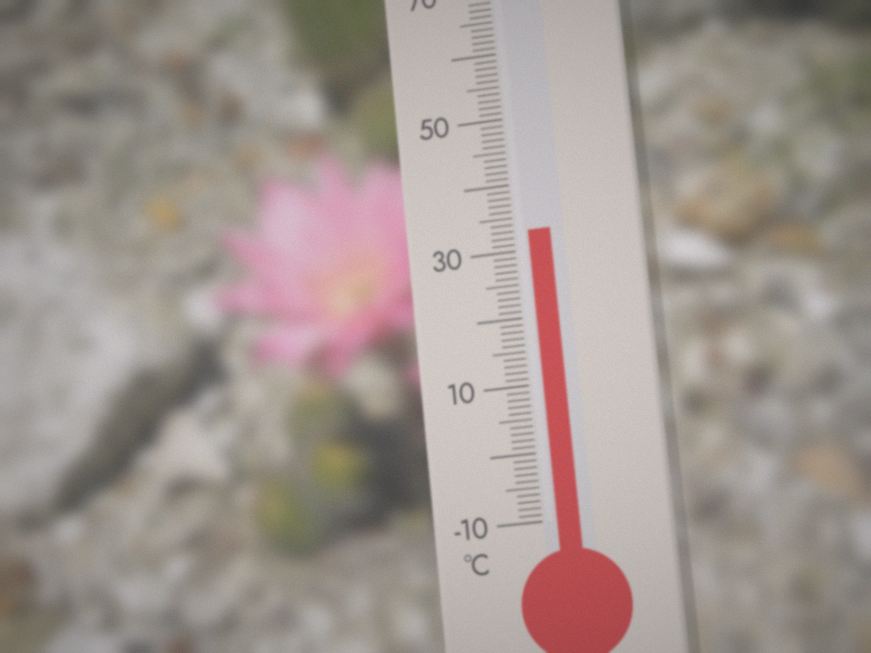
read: 33 °C
